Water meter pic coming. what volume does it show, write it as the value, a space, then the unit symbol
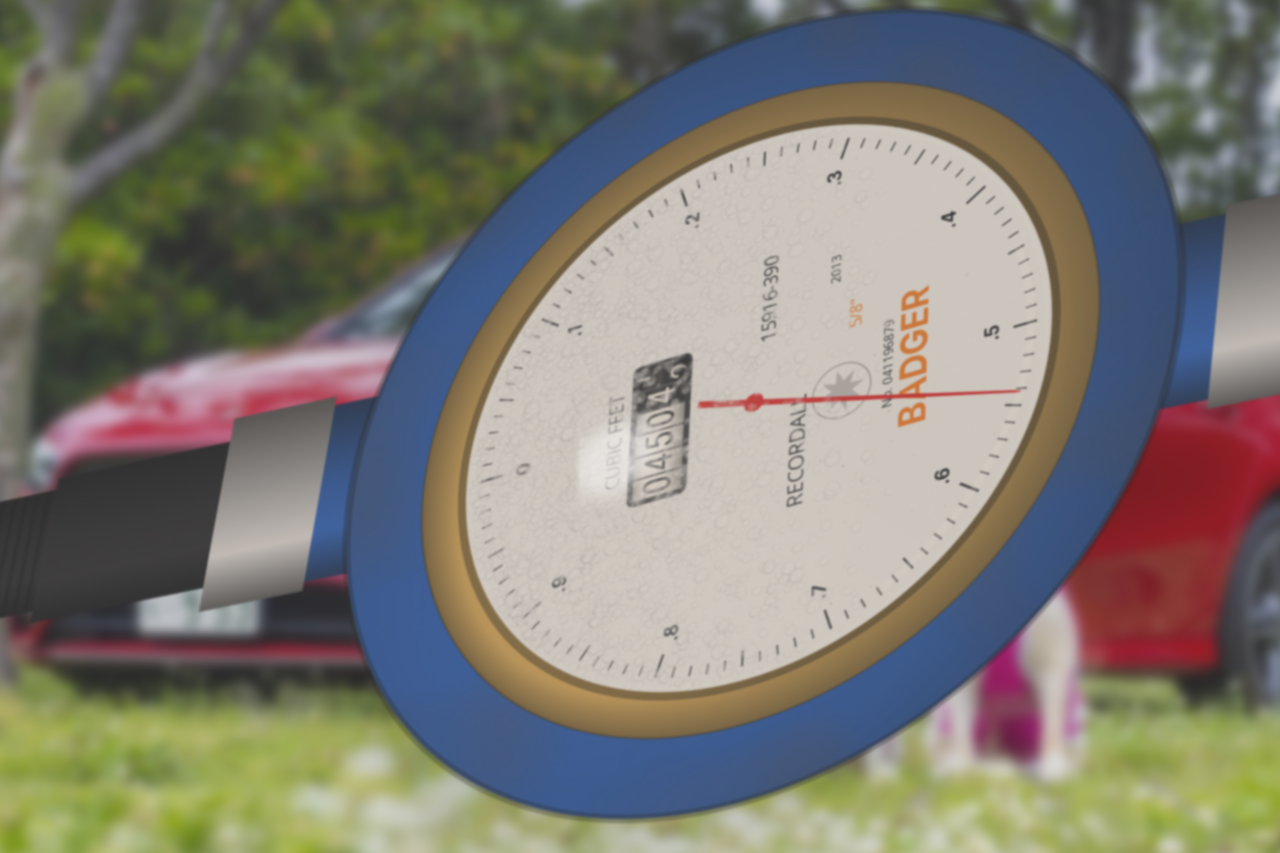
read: 45041.54 ft³
